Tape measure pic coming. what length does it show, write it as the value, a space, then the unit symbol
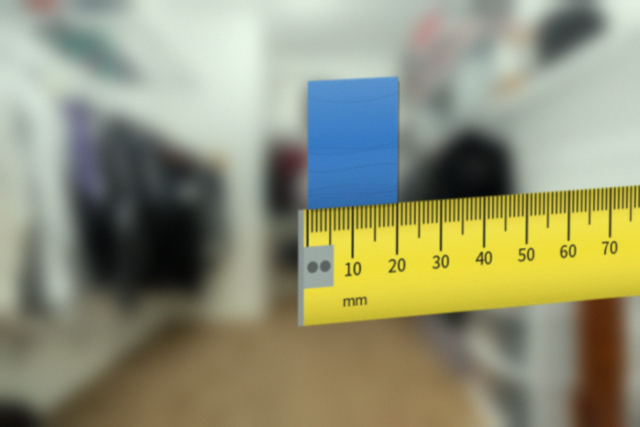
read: 20 mm
